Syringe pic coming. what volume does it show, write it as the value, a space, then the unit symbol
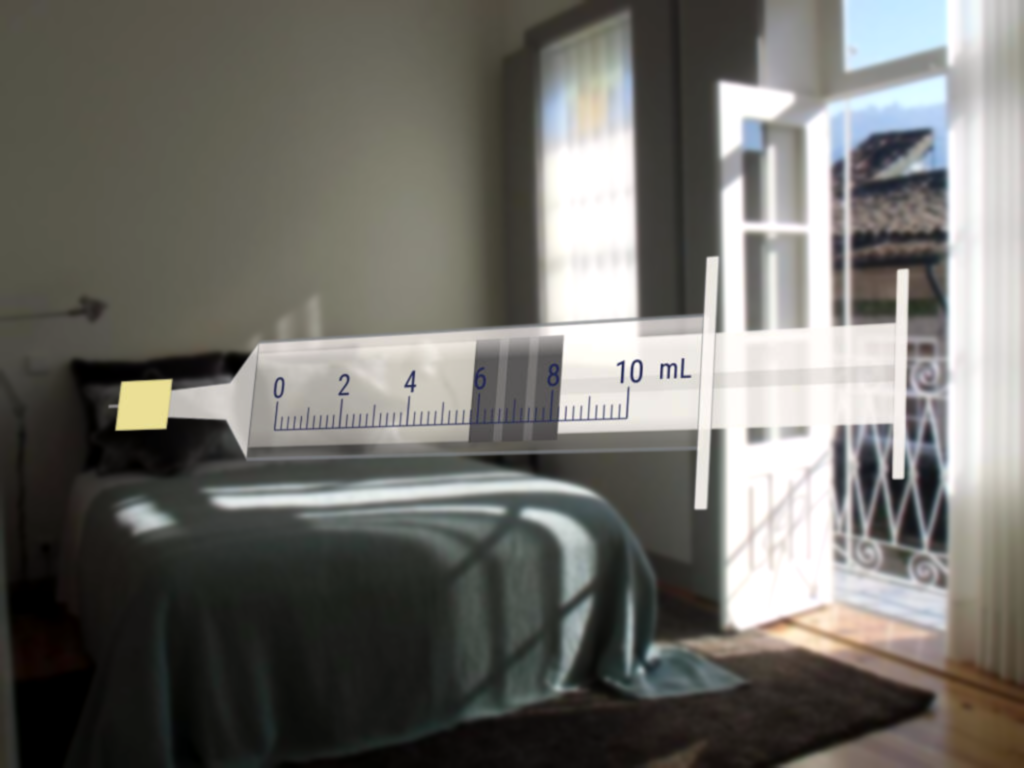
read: 5.8 mL
